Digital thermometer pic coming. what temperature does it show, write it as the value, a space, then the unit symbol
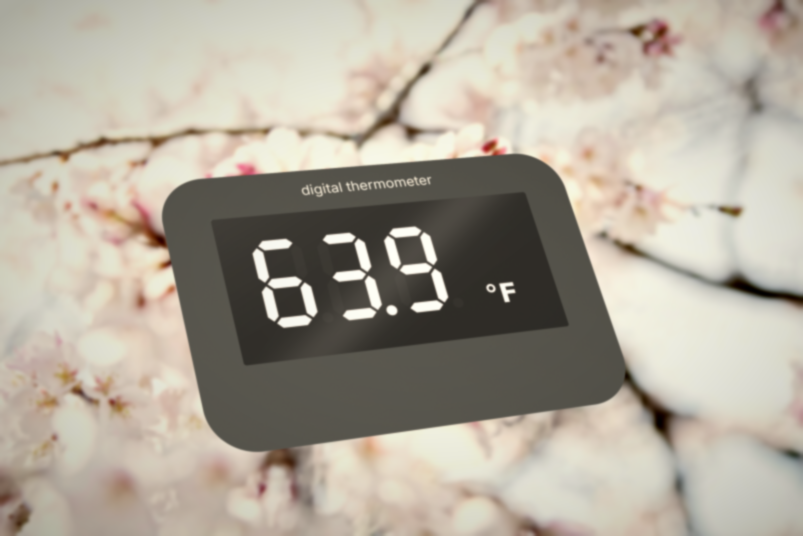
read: 63.9 °F
